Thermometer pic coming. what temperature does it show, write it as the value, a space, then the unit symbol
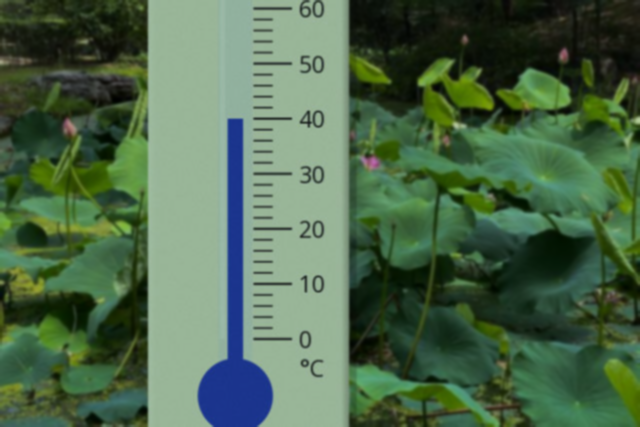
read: 40 °C
